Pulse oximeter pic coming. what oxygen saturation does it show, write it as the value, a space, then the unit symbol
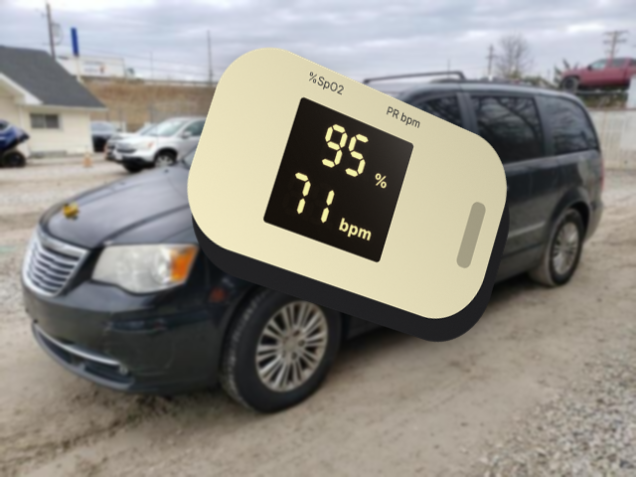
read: 95 %
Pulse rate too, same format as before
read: 71 bpm
